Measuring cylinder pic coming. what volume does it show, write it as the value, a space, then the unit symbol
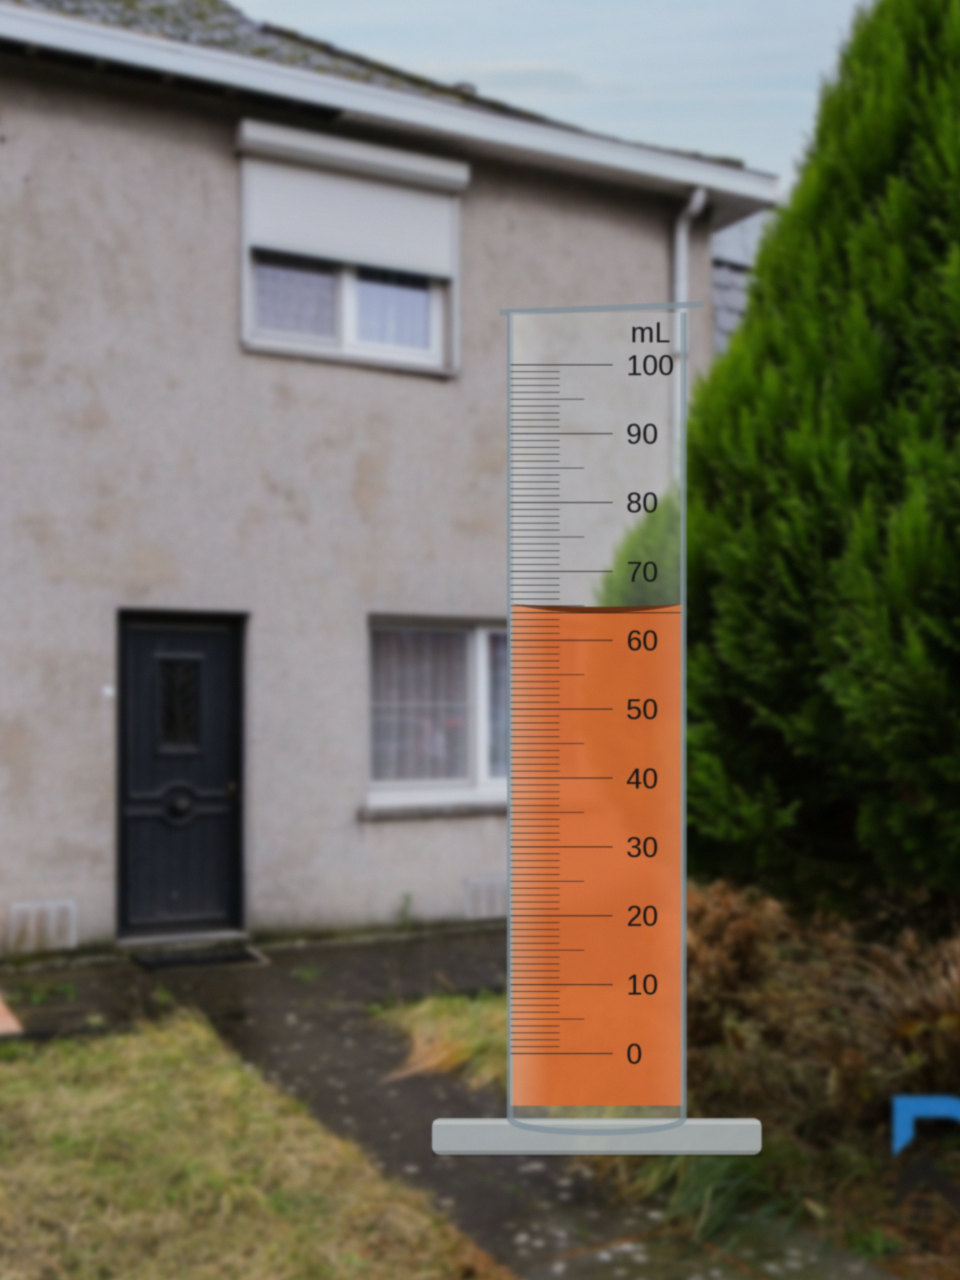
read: 64 mL
